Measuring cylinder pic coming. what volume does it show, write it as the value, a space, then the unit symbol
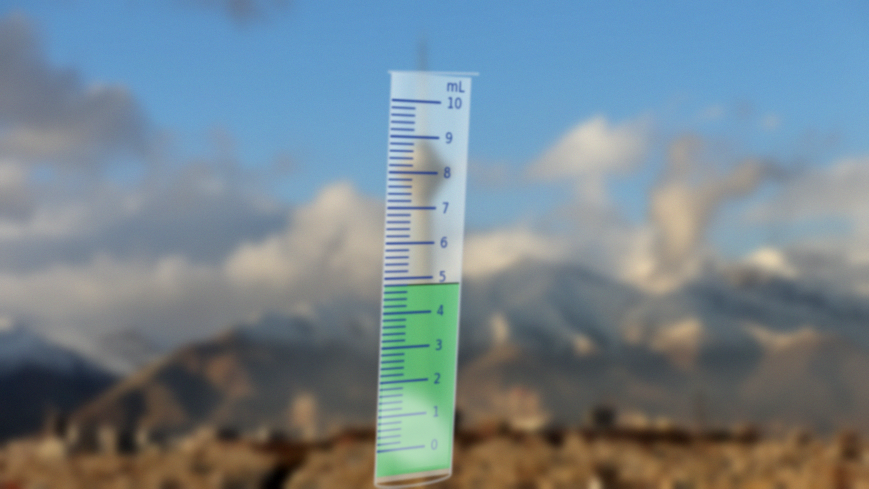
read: 4.8 mL
